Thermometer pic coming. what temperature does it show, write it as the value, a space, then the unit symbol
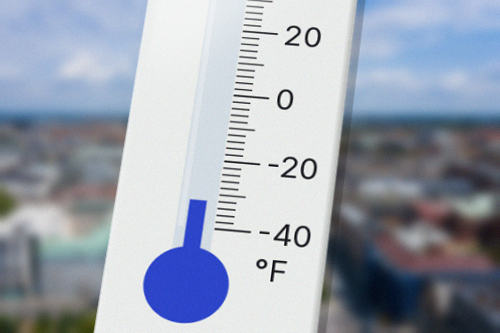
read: -32 °F
